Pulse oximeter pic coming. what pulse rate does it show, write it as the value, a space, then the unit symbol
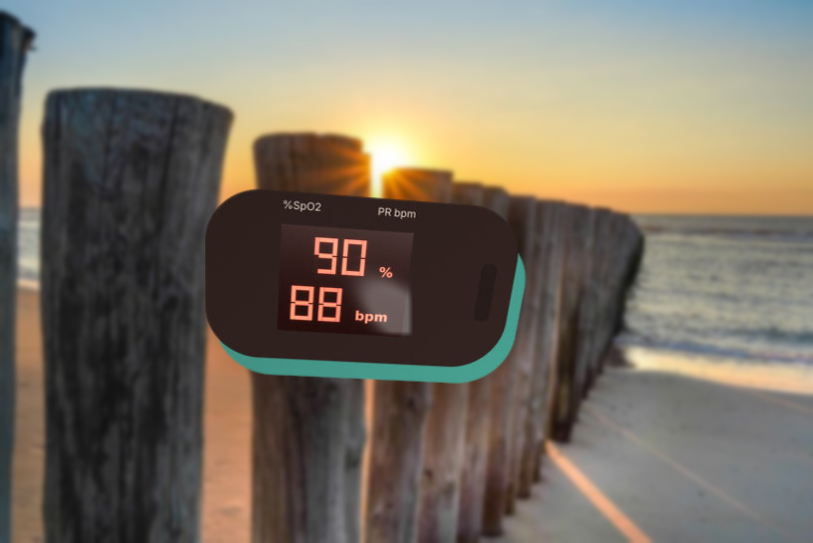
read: 88 bpm
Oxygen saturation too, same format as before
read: 90 %
